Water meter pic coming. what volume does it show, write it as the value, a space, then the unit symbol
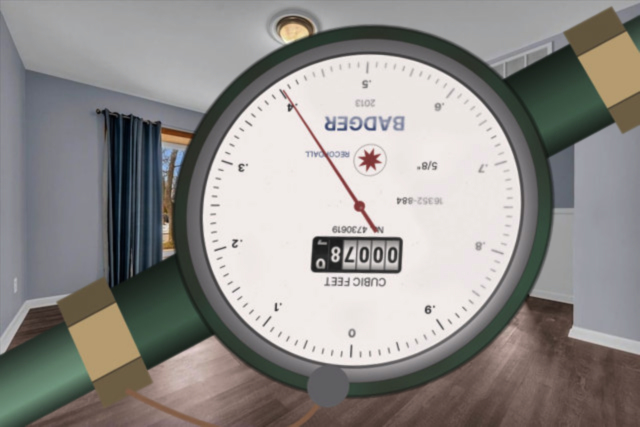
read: 786.40 ft³
